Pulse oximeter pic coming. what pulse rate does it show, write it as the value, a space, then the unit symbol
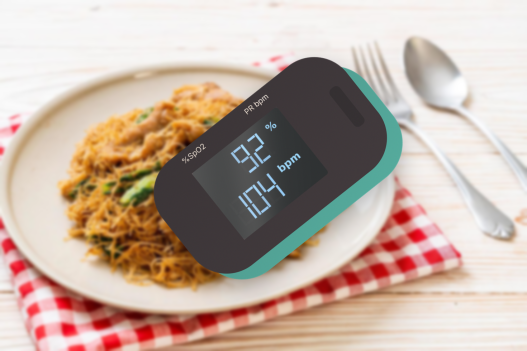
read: 104 bpm
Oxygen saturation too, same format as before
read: 92 %
